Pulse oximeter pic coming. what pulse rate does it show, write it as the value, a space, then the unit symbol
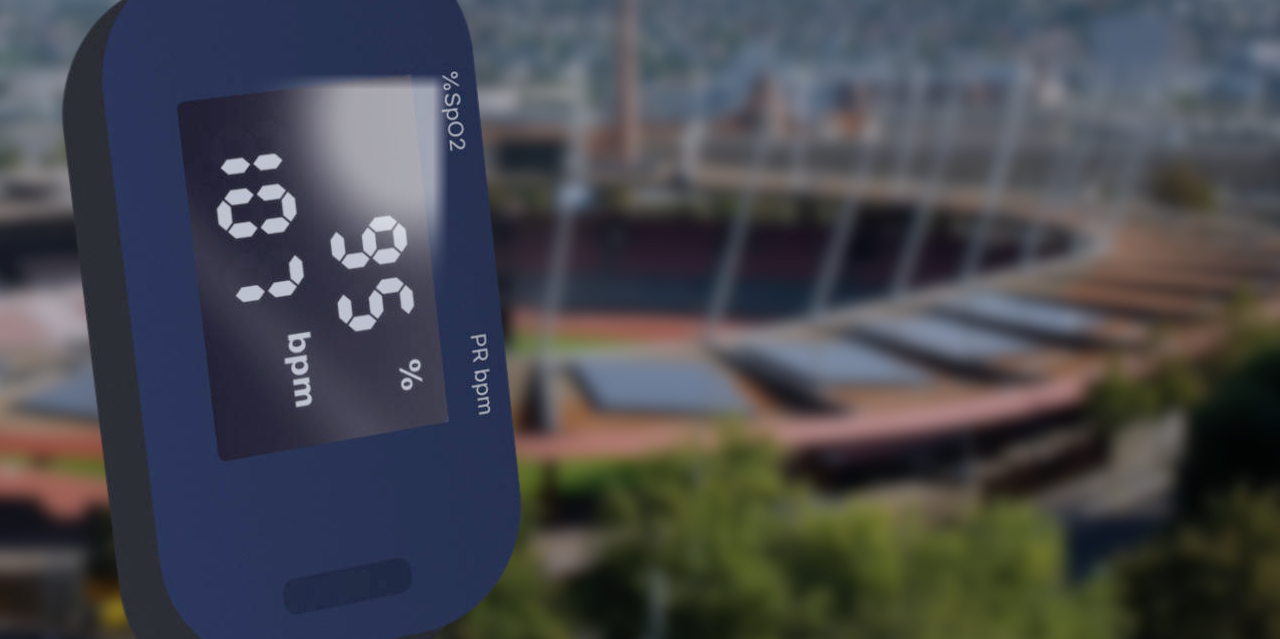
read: 107 bpm
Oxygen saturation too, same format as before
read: 95 %
